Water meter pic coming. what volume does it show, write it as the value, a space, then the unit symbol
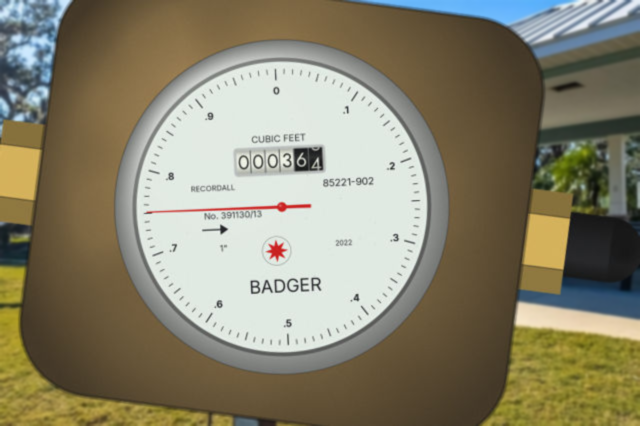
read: 363.75 ft³
